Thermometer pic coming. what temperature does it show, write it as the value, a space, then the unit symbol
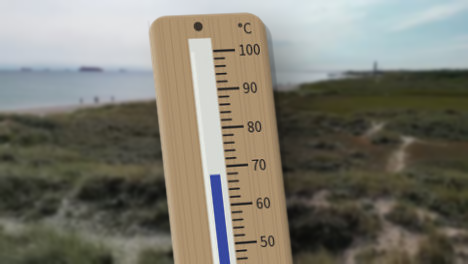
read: 68 °C
